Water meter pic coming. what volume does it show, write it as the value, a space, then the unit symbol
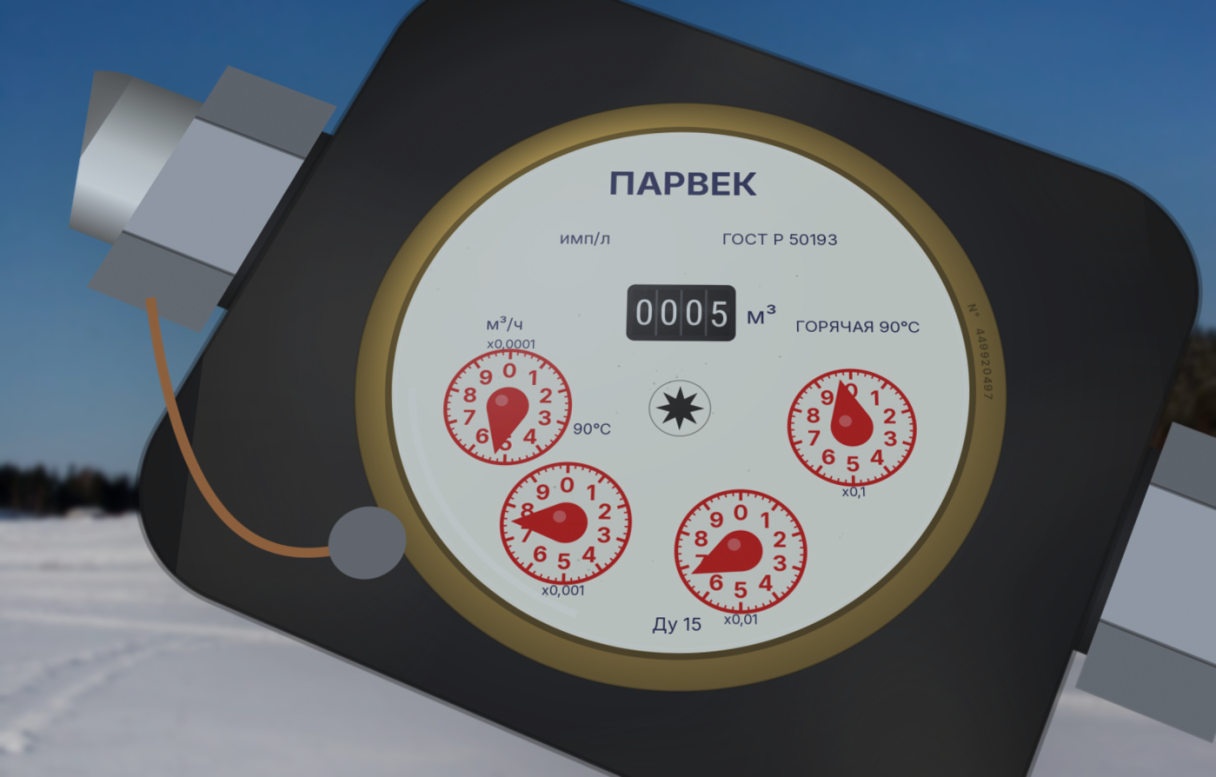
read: 4.9675 m³
